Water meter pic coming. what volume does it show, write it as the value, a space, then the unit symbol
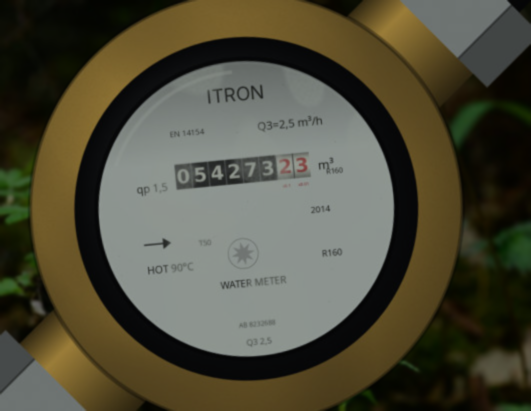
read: 54273.23 m³
